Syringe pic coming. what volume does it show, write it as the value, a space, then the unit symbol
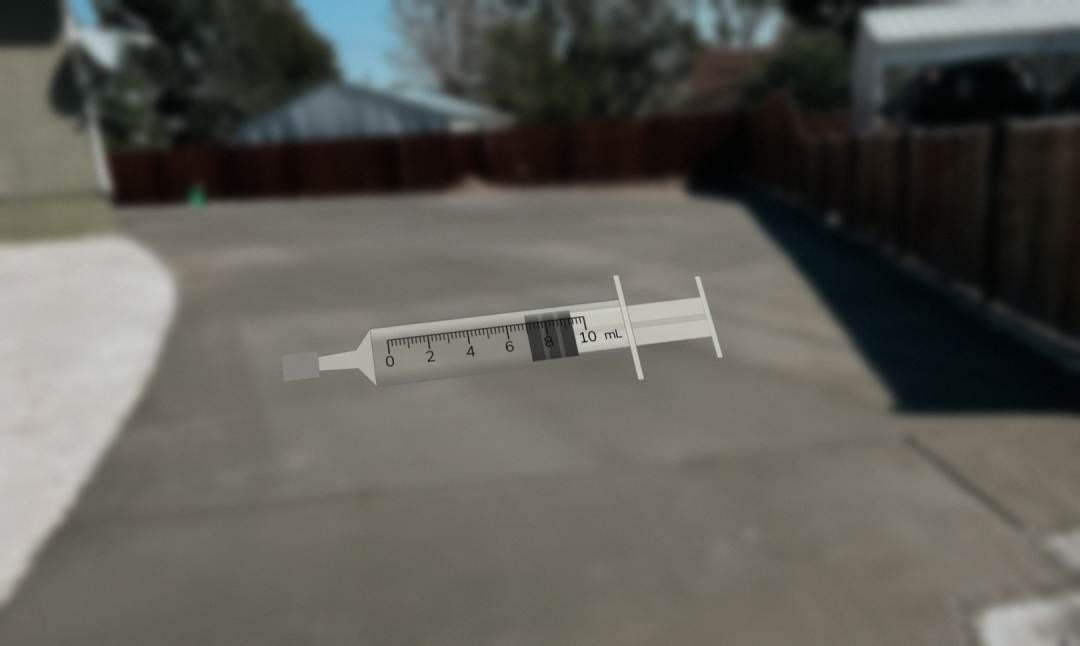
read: 7 mL
